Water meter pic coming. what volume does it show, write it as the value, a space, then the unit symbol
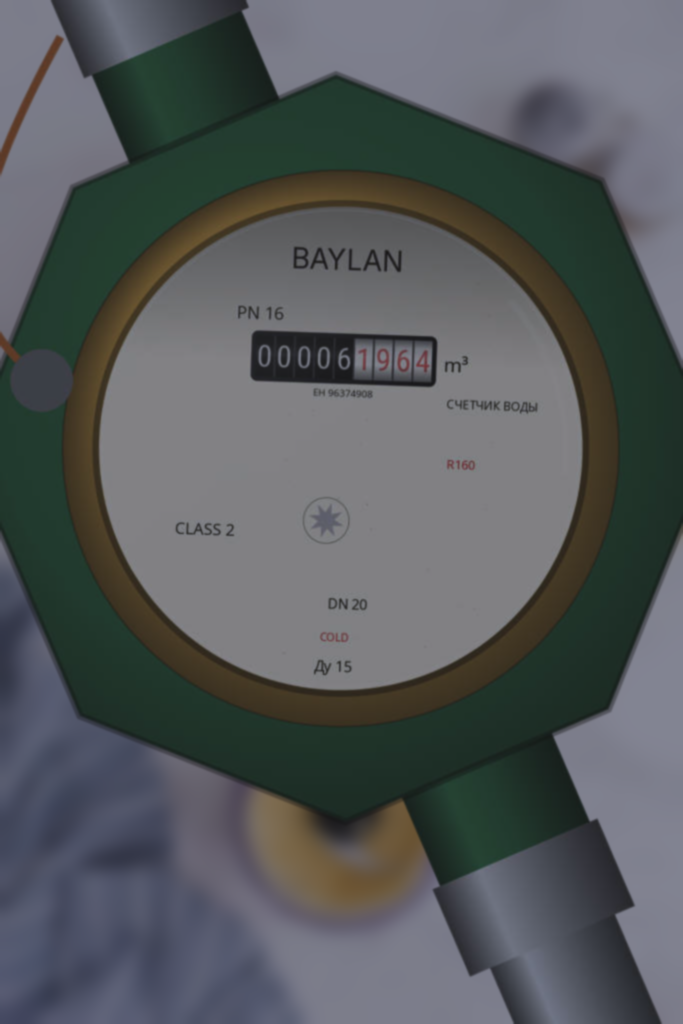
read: 6.1964 m³
